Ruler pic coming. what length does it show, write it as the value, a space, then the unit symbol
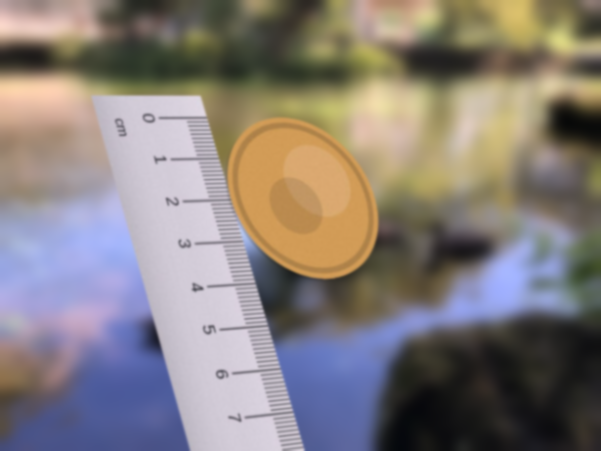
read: 4 cm
